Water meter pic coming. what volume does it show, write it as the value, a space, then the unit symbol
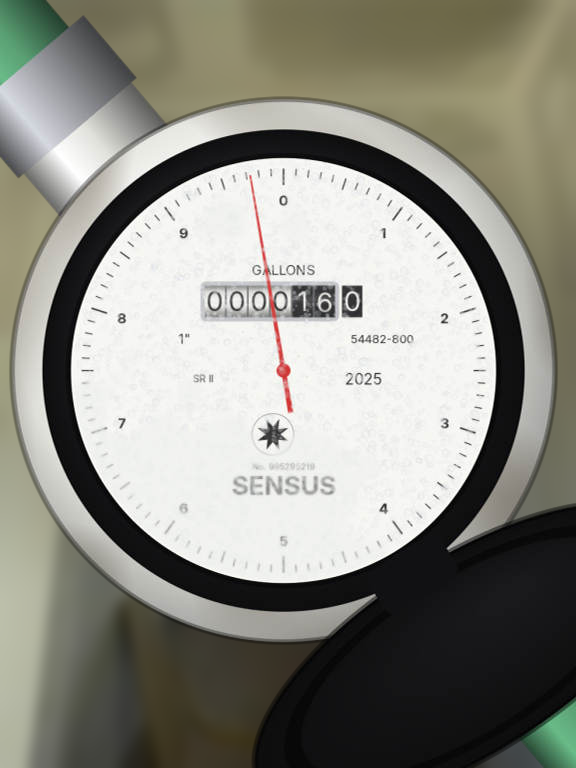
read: 159.7 gal
